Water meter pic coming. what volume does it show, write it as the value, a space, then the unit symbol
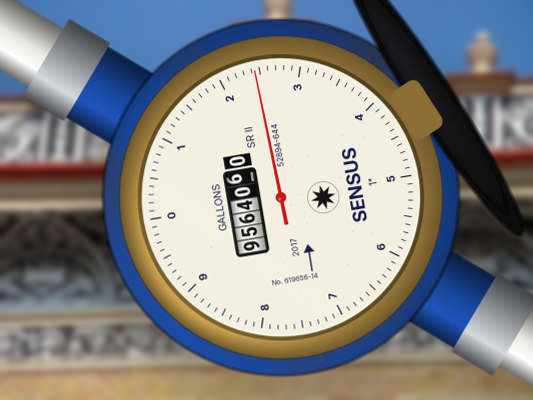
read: 9564062.4 gal
